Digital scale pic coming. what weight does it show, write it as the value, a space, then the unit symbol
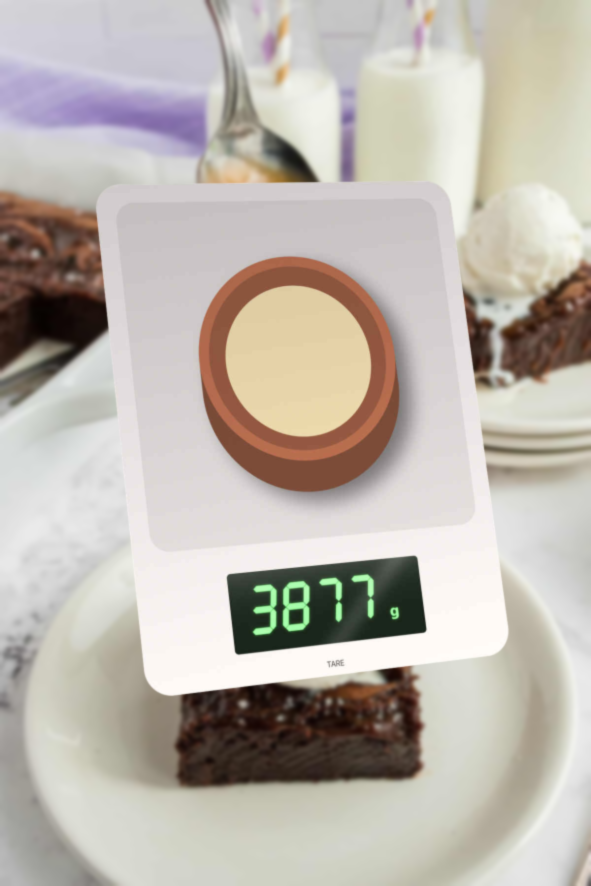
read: 3877 g
